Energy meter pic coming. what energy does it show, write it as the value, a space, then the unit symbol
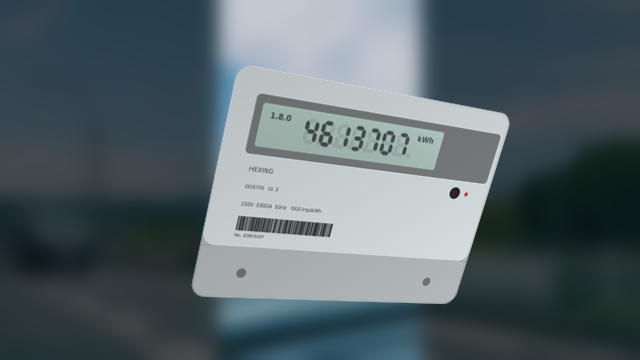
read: 4613707 kWh
